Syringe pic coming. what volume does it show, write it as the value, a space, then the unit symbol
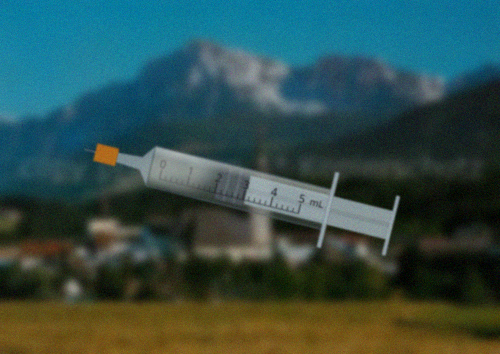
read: 2 mL
